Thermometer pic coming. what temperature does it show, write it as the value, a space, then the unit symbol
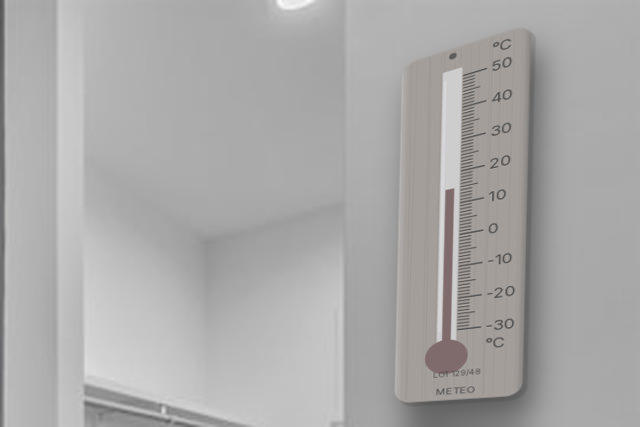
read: 15 °C
